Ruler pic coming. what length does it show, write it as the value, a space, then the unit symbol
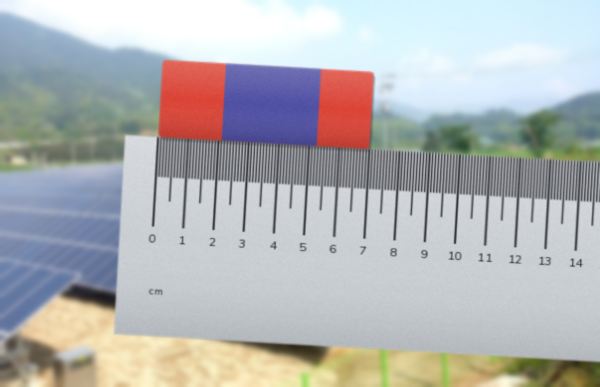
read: 7 cm
